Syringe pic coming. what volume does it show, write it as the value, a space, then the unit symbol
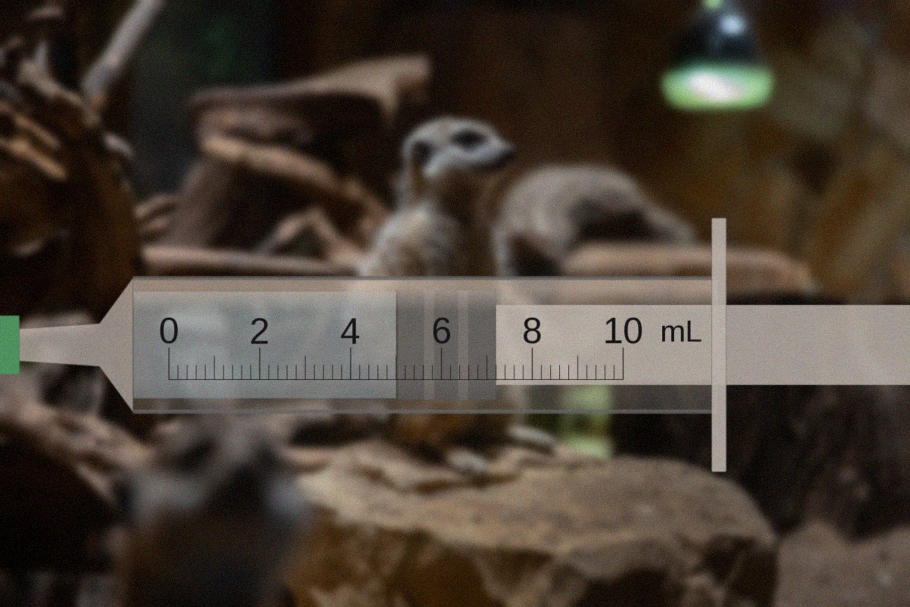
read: 5 mL
